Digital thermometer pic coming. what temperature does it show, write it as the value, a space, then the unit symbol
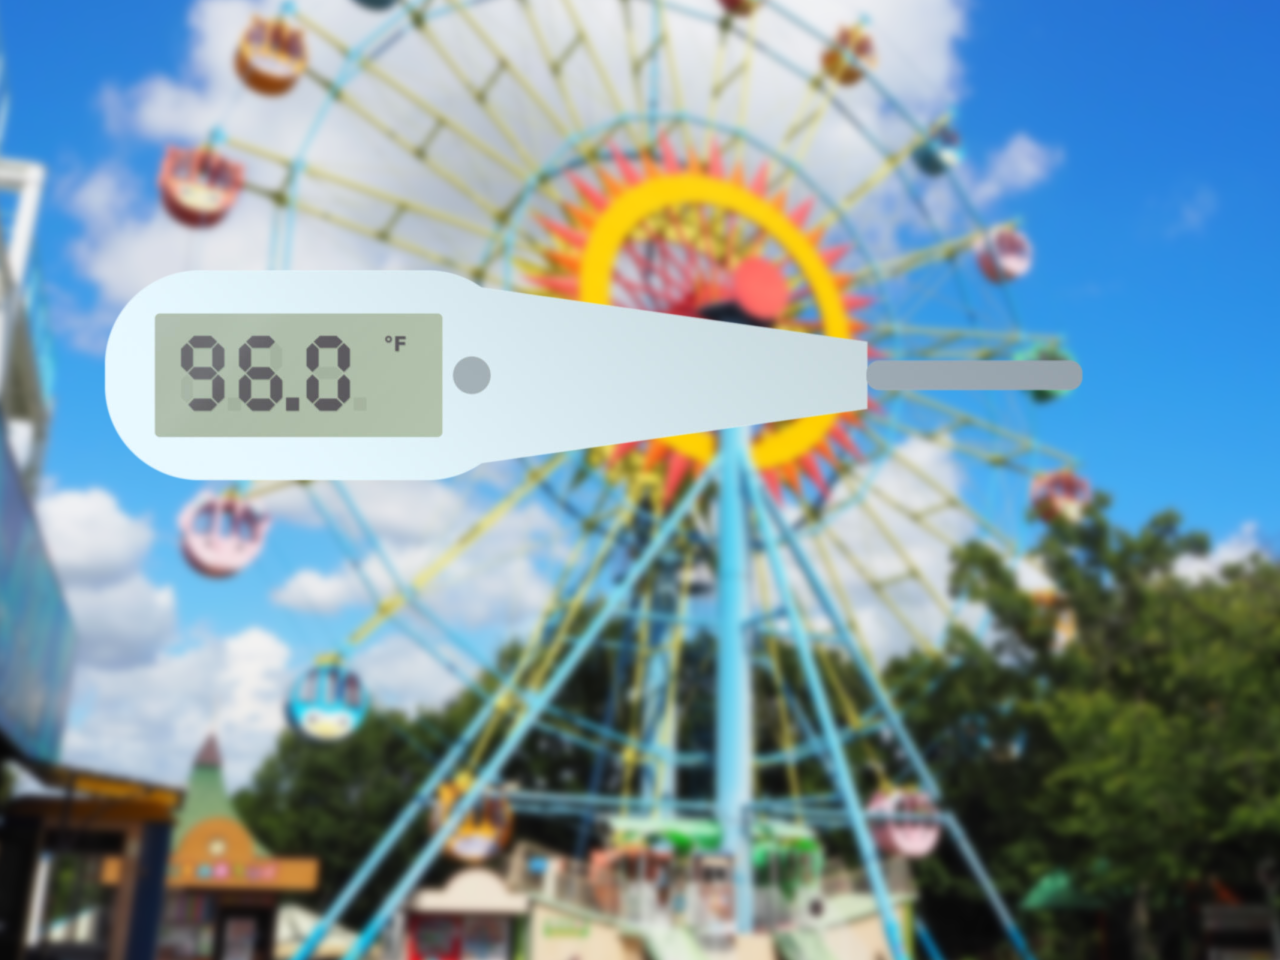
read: 96.0 °F
